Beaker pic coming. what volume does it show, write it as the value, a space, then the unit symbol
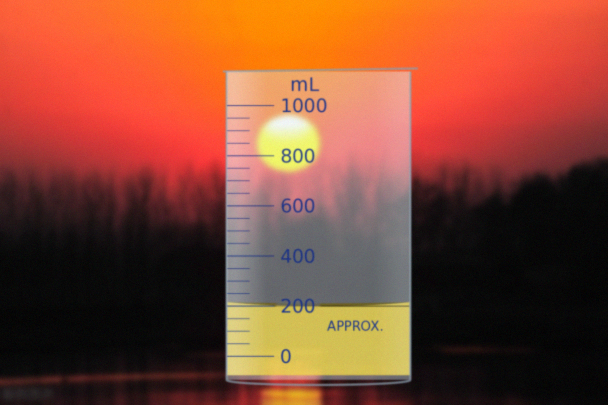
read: 200 mL
